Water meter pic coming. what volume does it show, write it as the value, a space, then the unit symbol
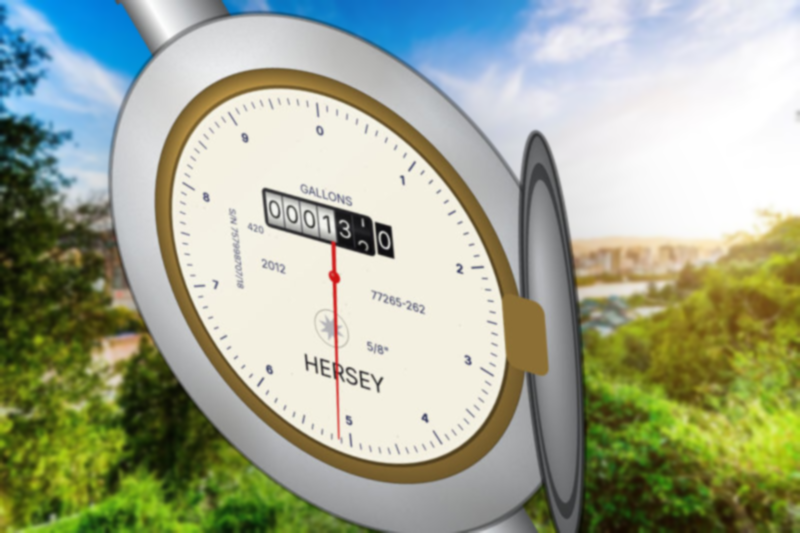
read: 1315.1 gal
